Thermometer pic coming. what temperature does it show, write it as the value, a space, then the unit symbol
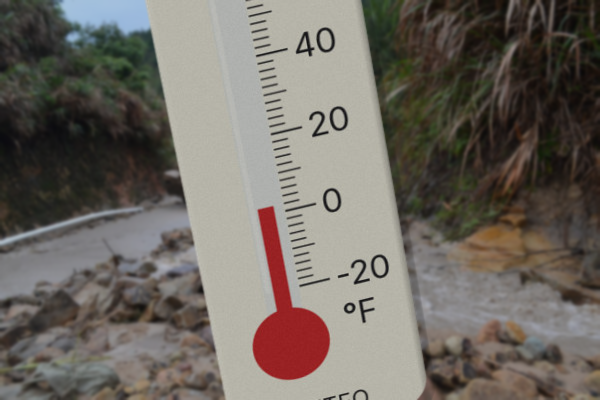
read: 2 °F
